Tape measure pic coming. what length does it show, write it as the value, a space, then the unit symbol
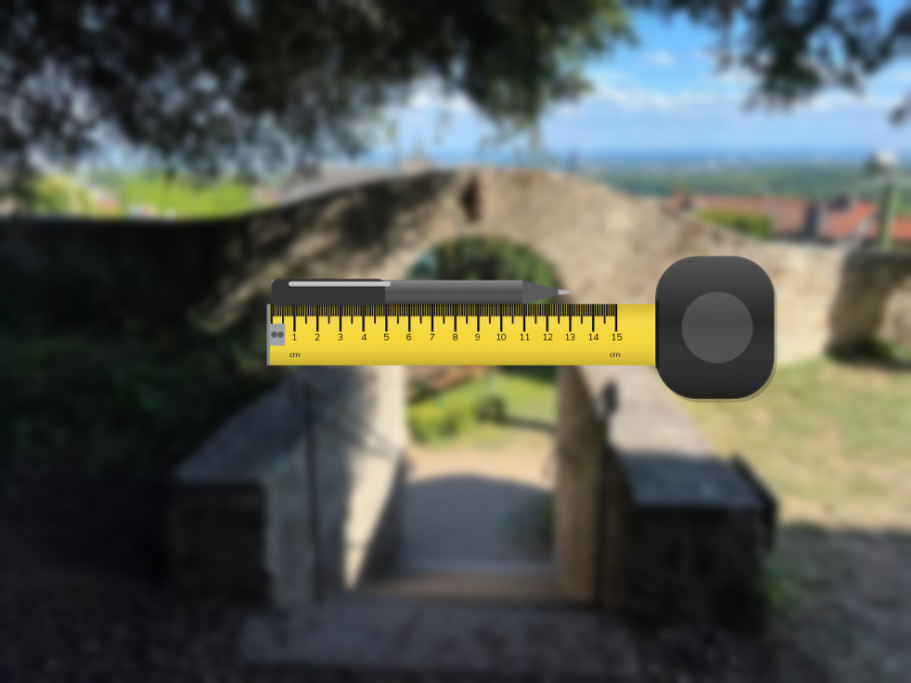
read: 13 cm
